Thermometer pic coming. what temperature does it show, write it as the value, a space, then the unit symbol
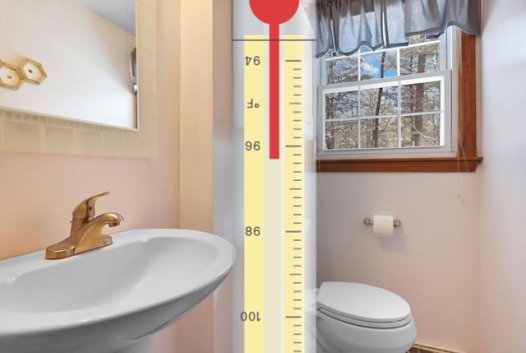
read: 96.3 °F
